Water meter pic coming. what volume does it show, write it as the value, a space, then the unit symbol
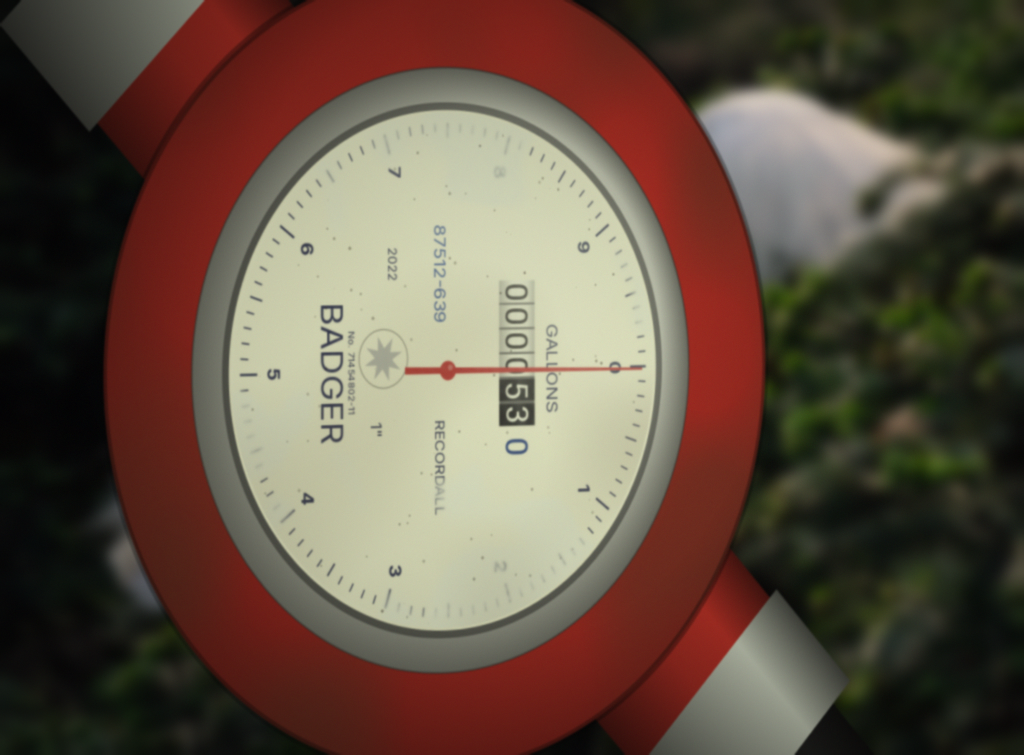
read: 530.0 gal
